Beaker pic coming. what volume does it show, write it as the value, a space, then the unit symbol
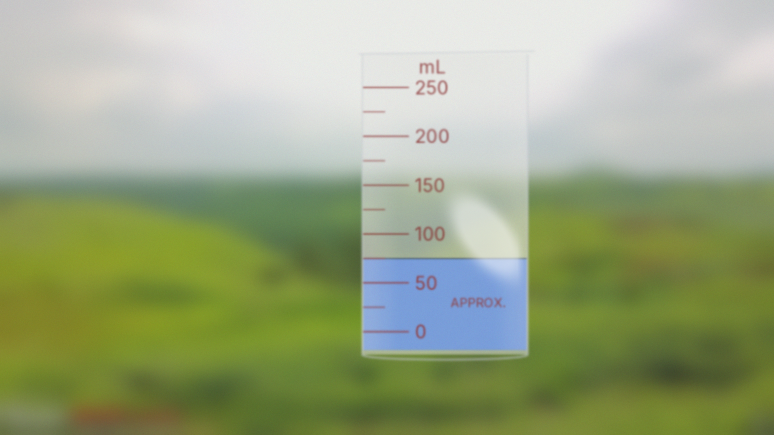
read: 75 mL
